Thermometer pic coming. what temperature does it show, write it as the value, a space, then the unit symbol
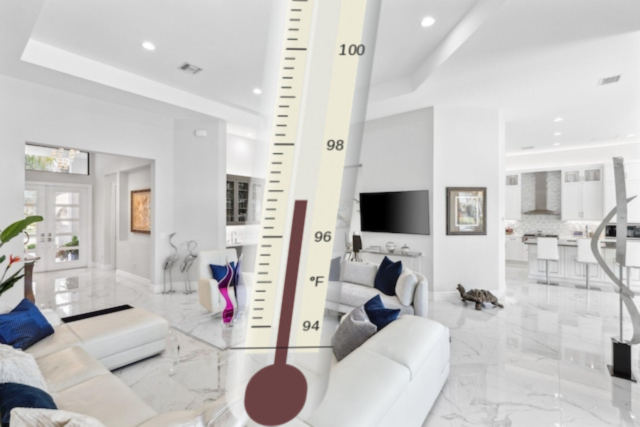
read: 96.8 °F
